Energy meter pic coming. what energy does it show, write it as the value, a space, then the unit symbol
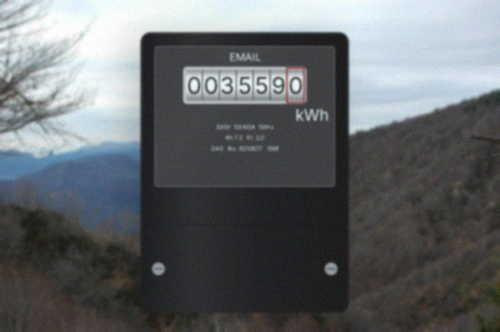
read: 3559.0 kWh
